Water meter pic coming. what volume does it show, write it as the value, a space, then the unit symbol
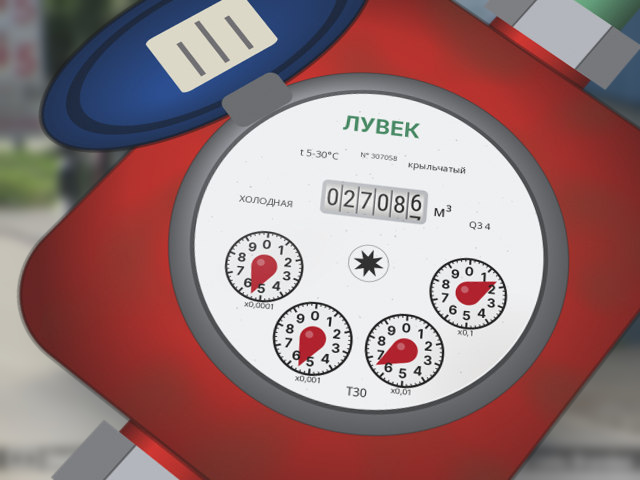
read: 27086.1655 m³
